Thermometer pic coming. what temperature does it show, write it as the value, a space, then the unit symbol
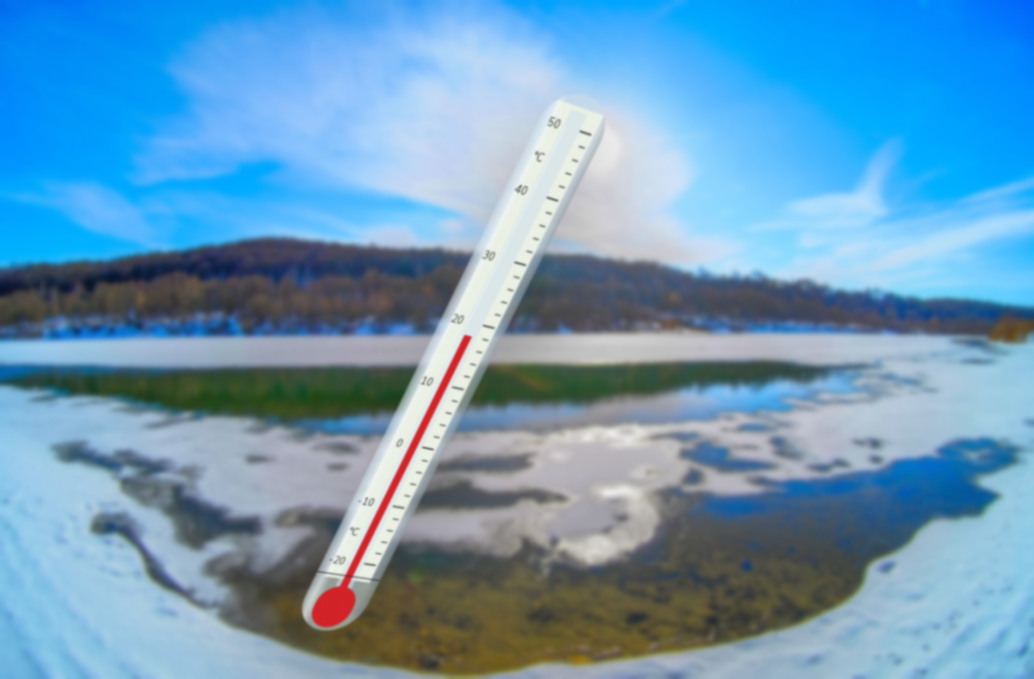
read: 18 °C
